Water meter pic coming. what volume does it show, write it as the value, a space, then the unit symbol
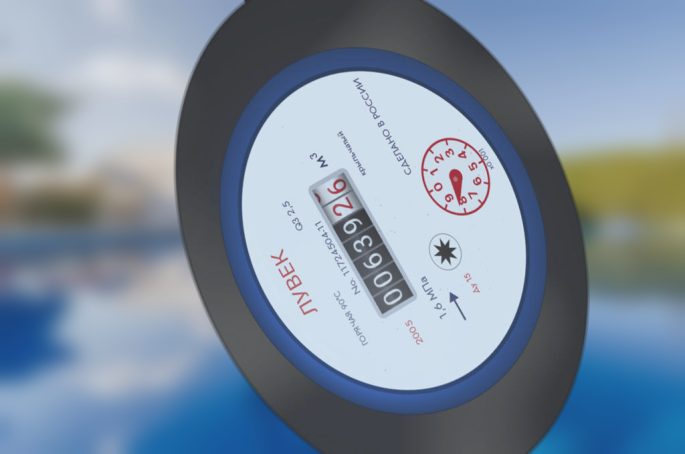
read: 639.258 m³
